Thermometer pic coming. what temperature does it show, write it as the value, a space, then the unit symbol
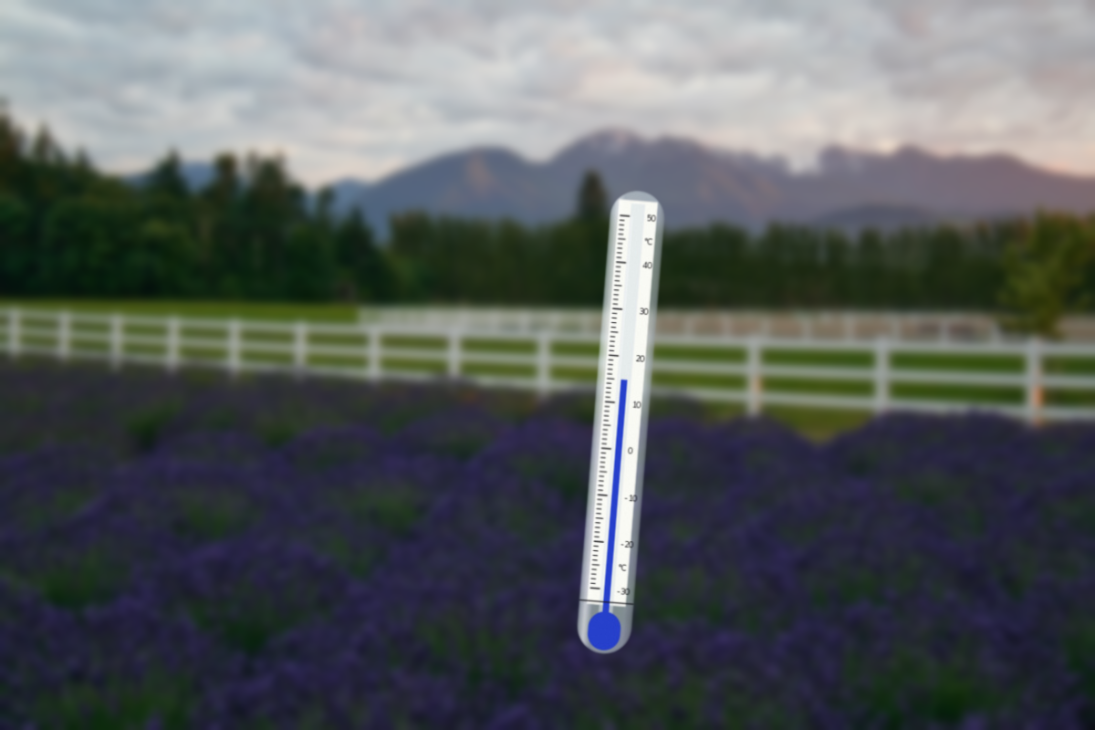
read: 15 °C
